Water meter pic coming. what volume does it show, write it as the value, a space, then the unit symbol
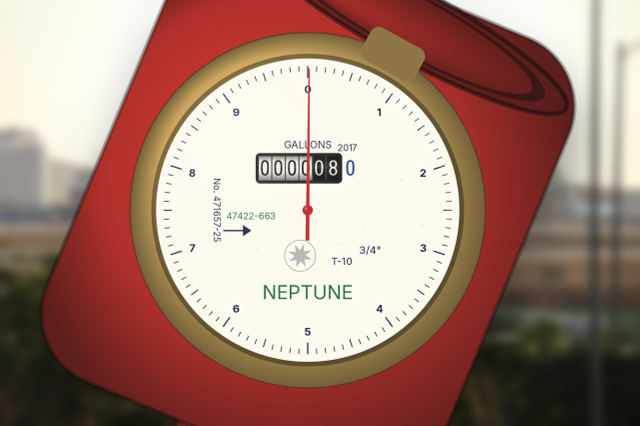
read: 80.0 gal
